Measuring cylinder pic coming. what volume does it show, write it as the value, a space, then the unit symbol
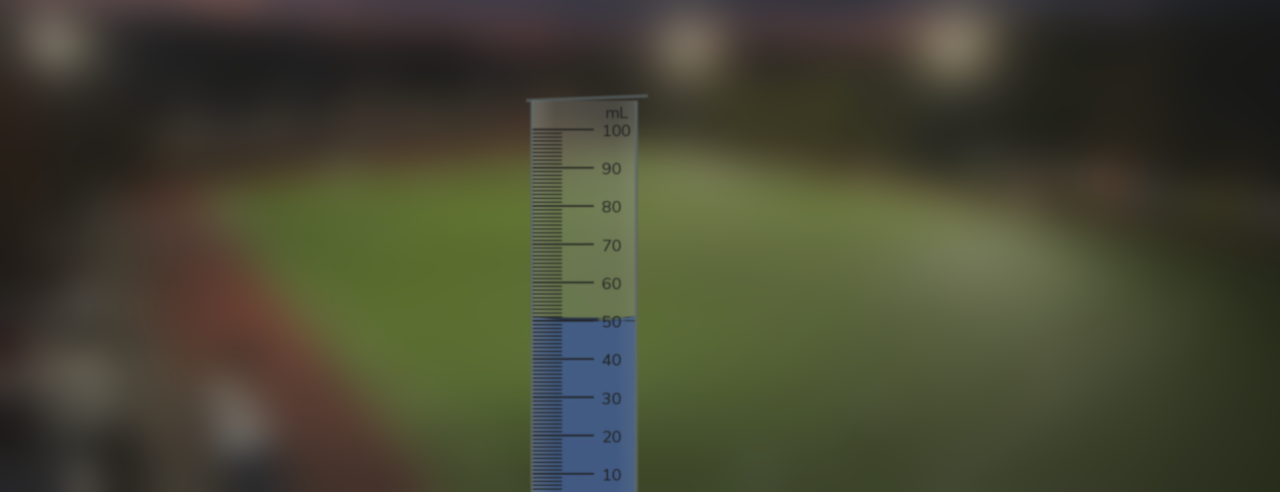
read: 50 mL
